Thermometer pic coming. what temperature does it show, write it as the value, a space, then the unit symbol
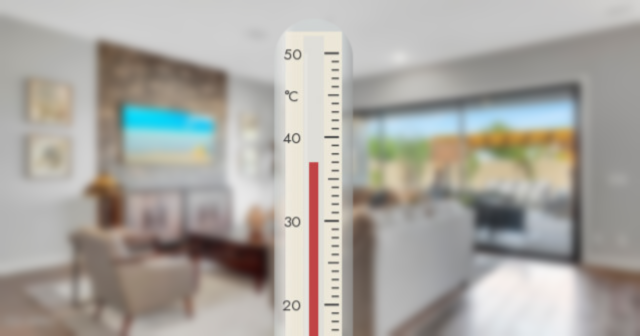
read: 37 °C
